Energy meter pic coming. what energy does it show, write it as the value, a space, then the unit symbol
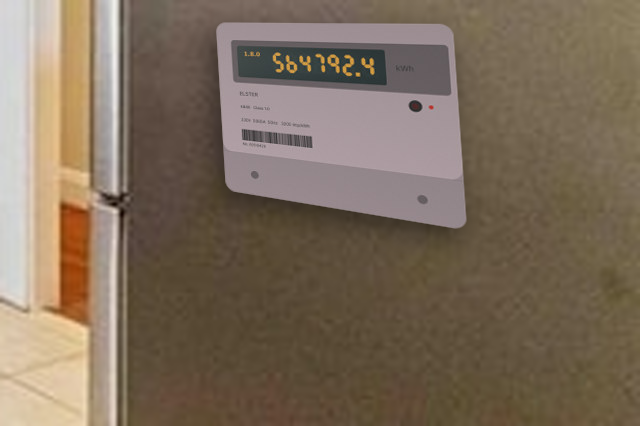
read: 564792.4 kWh
